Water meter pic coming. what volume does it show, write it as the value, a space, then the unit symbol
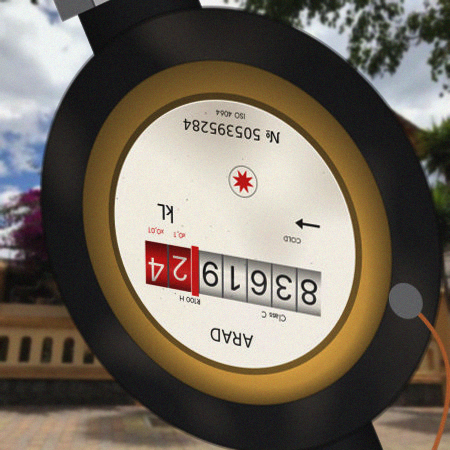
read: 83619.24 kL
